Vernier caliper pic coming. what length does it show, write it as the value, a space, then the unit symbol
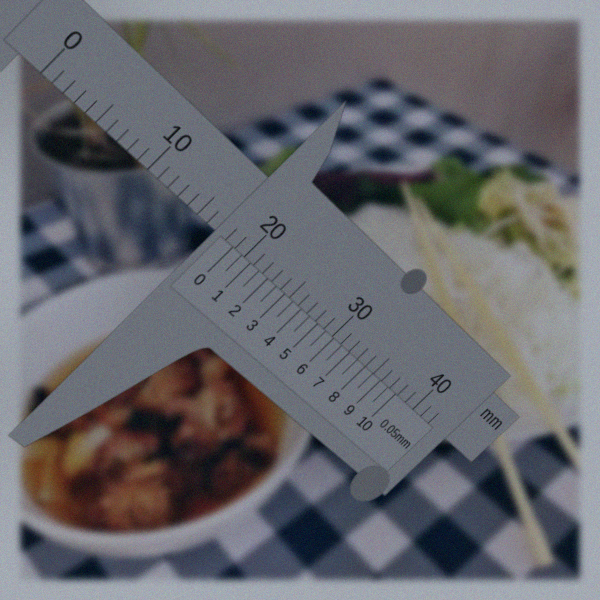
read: 18.8 mm
